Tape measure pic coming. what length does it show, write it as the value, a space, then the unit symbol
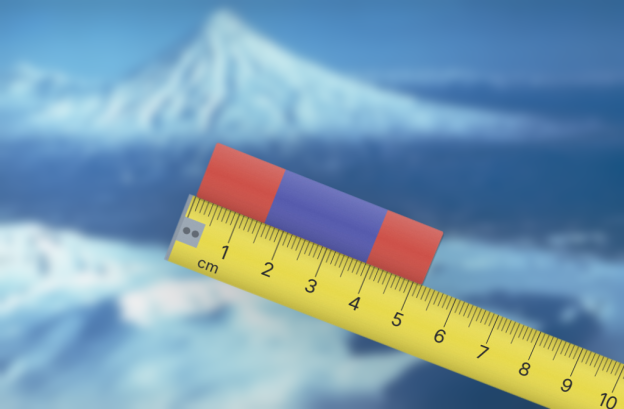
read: 5.2 cm
